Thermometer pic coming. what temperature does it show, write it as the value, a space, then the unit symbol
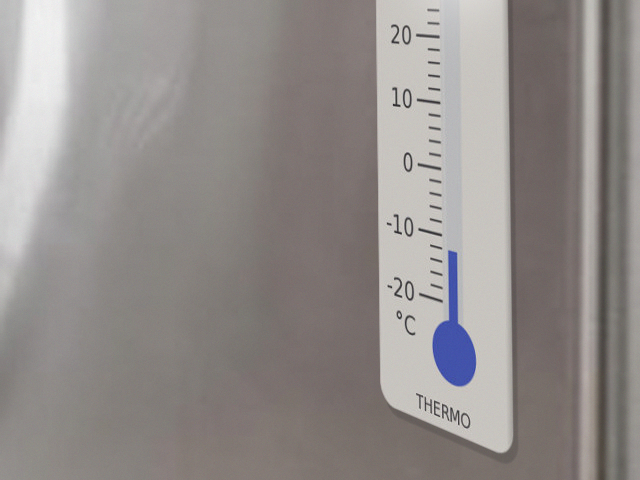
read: -12 °C
